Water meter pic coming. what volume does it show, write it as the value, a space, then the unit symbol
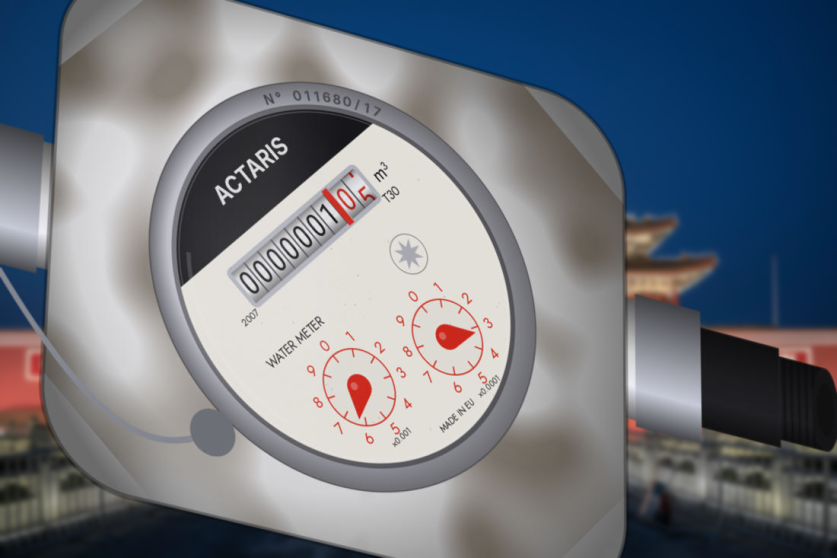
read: 1.0463 m³
